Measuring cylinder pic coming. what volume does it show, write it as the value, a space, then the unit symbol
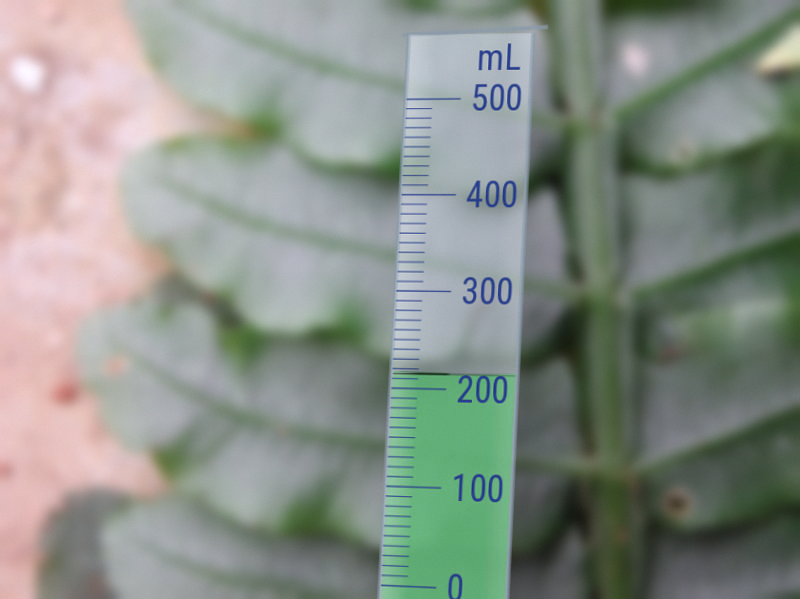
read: 215 mL
